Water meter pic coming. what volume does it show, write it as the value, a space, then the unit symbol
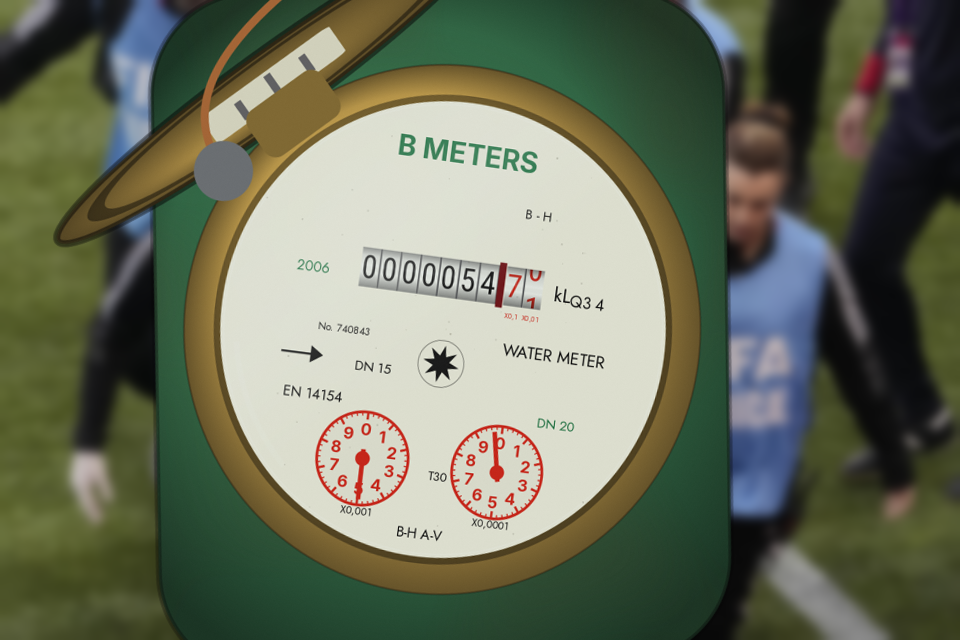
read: 54.7049 kL
